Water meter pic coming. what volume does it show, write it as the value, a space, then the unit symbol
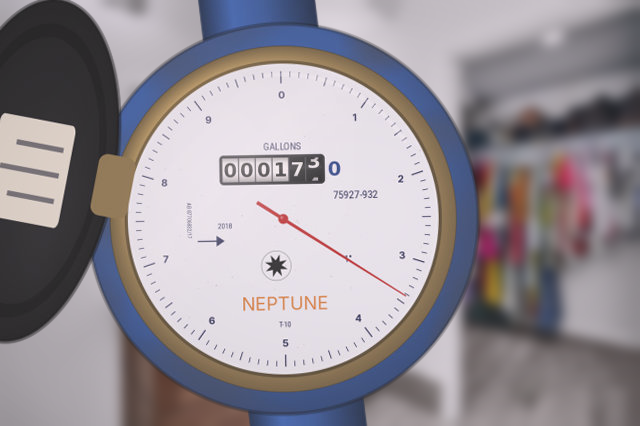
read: 1733.4 gal
